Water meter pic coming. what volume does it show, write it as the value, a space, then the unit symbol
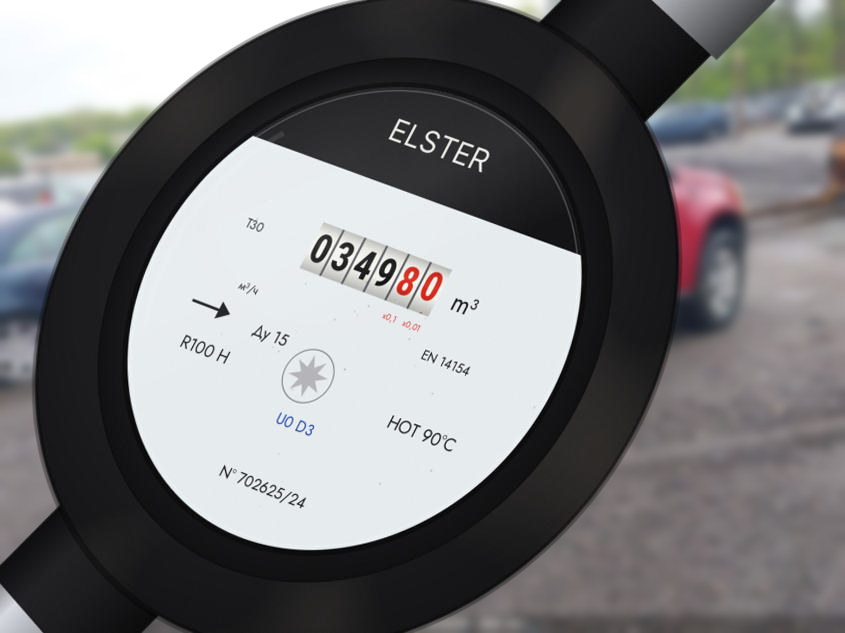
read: 349.80 m³
